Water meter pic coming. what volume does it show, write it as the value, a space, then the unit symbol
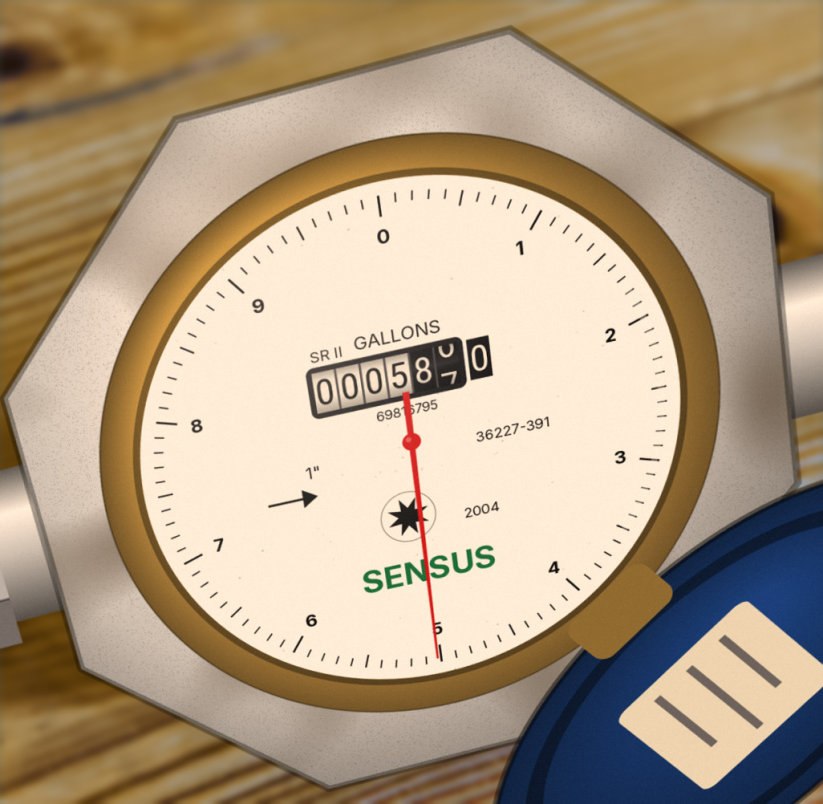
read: 5865.0 gal
